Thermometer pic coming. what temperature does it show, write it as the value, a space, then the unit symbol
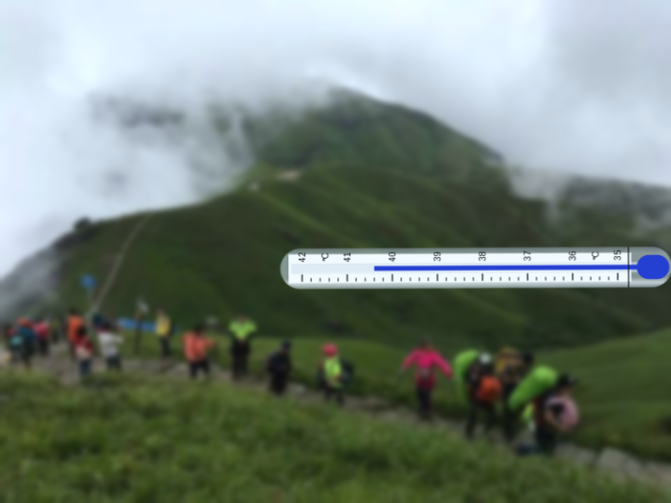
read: 40.4 °C
